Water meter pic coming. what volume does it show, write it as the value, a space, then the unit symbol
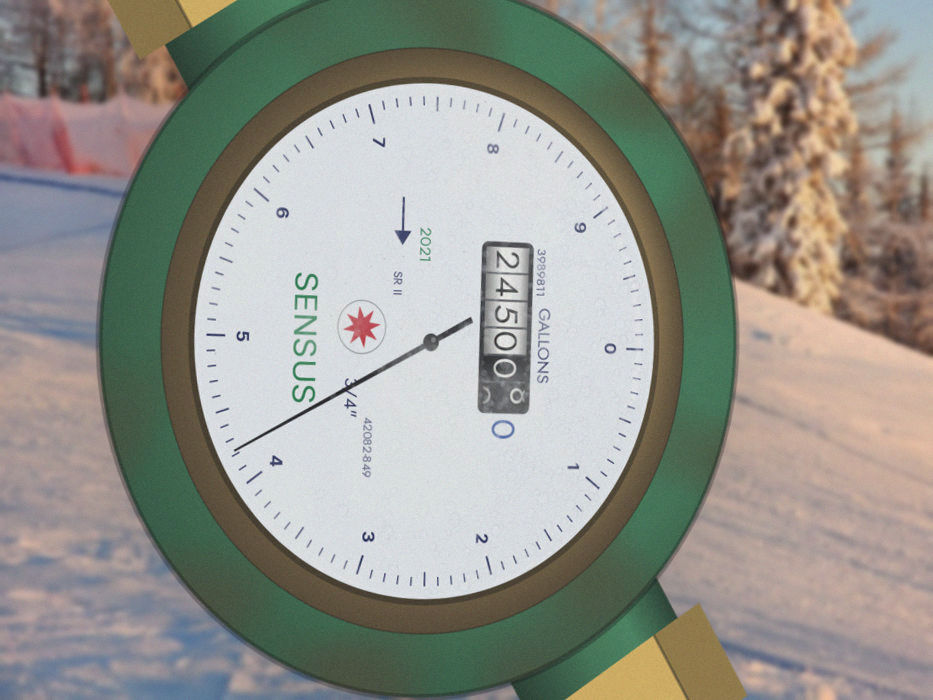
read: 2450084.2 gal
